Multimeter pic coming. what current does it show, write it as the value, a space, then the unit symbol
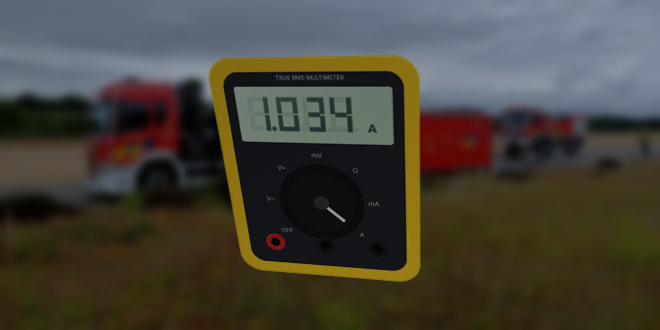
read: 1.034 A
